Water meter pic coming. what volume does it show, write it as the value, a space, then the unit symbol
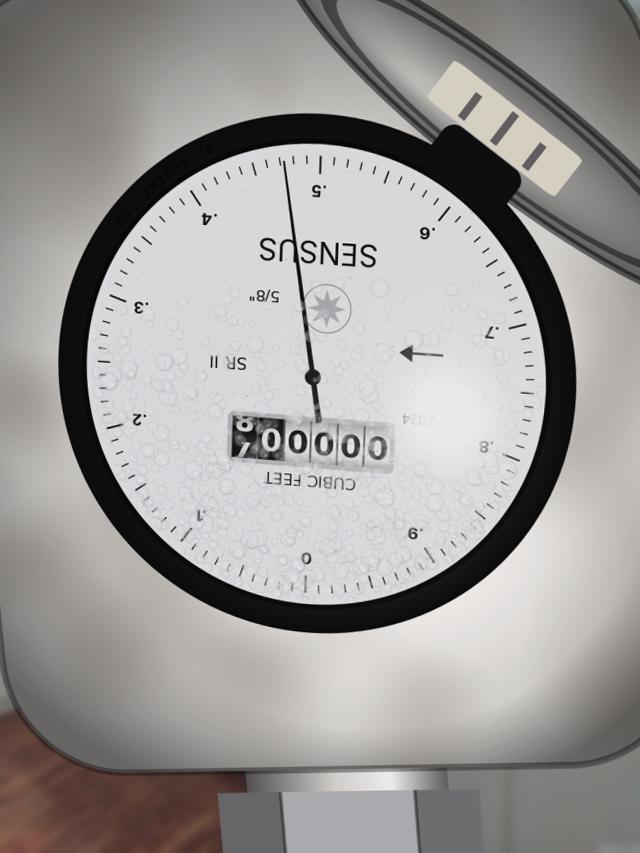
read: 7.47 ft³
